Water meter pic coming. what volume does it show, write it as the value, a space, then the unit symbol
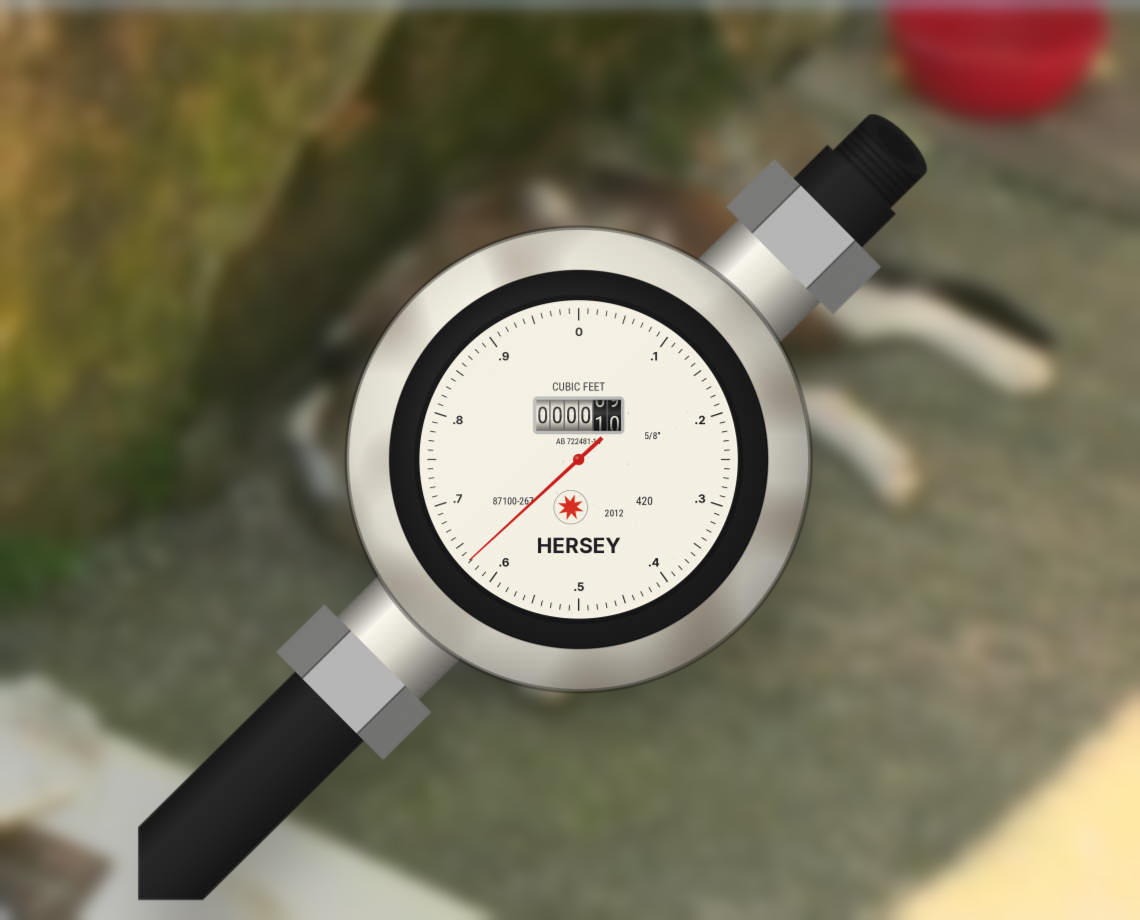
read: 9.63 ft³
